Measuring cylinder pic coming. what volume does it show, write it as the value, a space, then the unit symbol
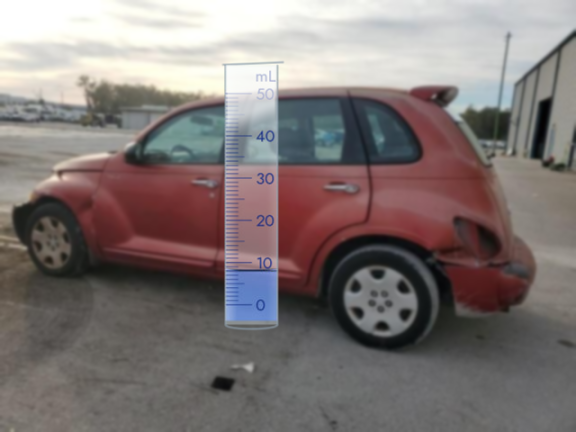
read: 8 mL
